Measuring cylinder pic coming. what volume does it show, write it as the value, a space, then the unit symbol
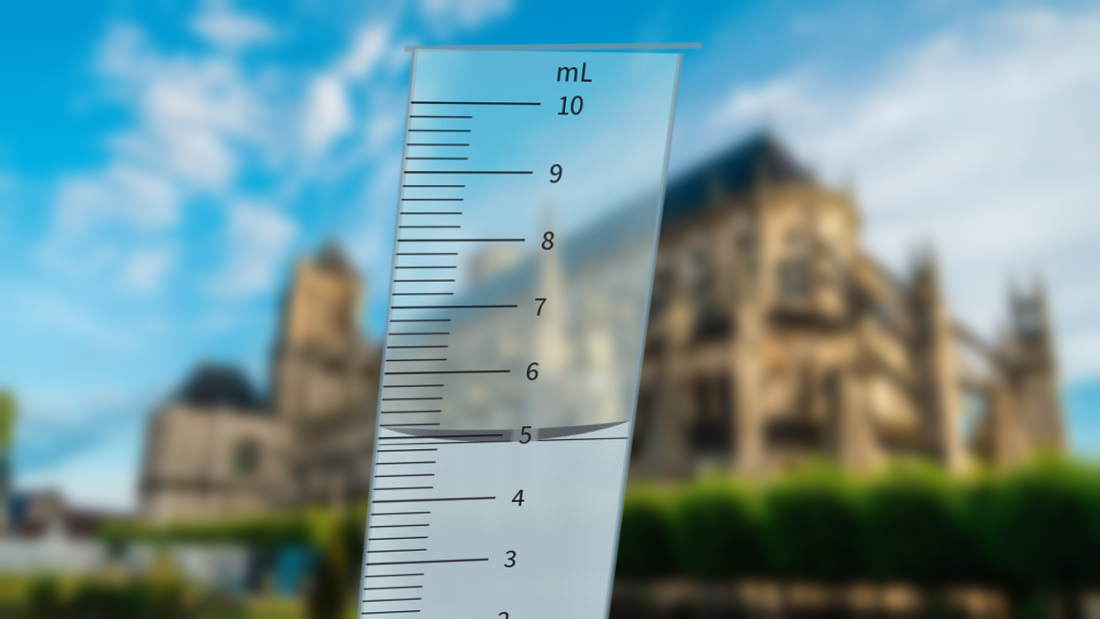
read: 4.9 mL
